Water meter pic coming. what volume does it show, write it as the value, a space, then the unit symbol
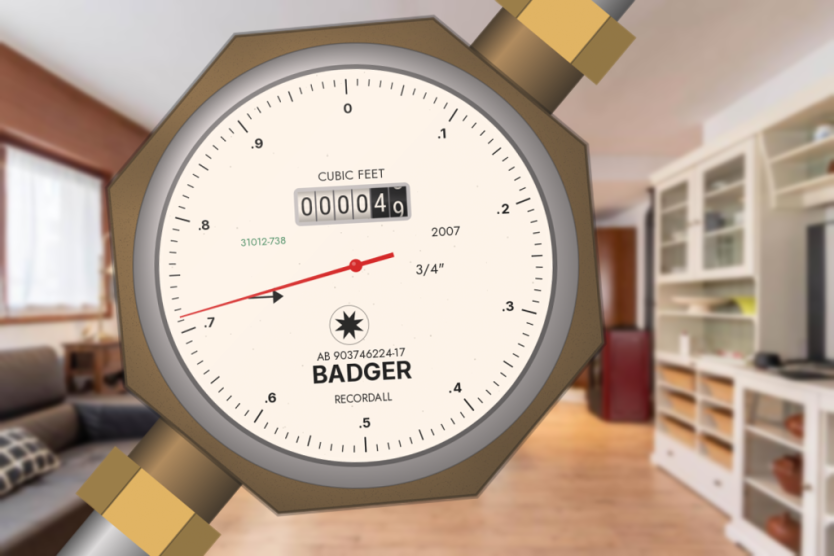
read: 48.71 ft³
